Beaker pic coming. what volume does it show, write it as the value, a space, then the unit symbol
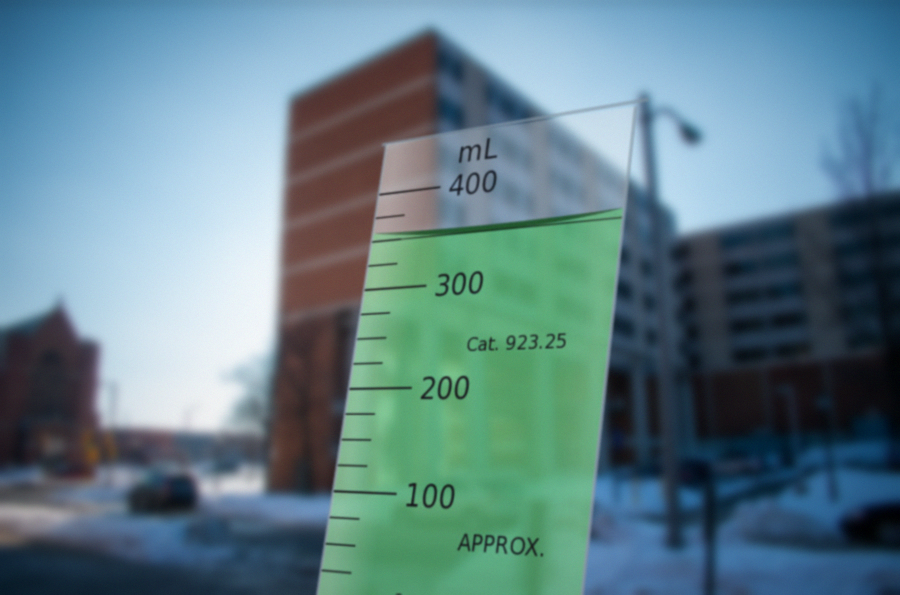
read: 350 mL
